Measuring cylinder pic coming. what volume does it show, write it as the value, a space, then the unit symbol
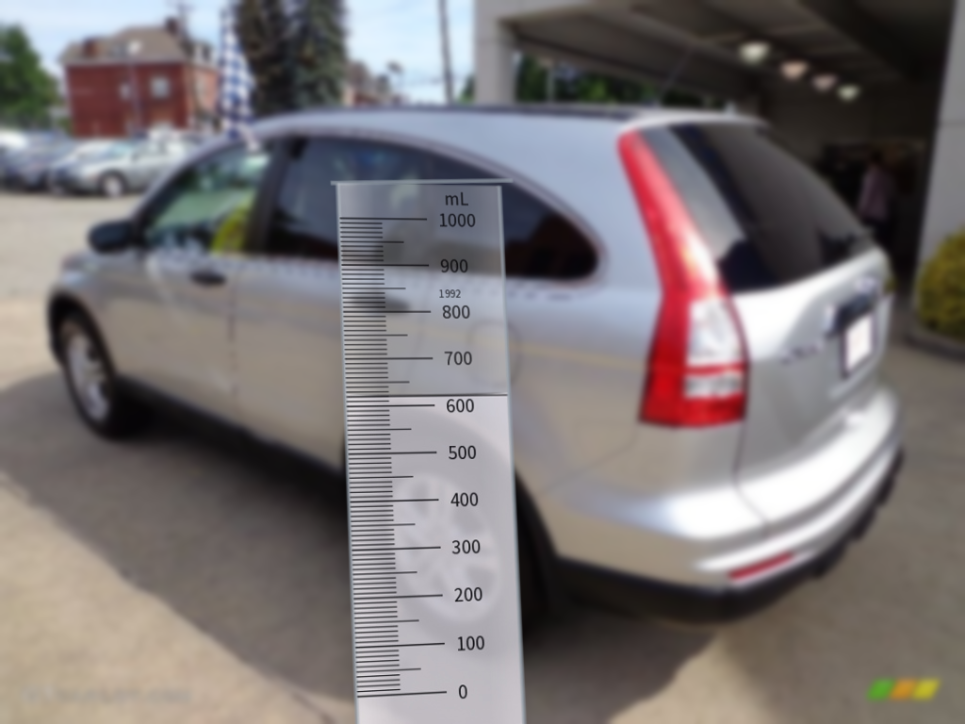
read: 620 mL
